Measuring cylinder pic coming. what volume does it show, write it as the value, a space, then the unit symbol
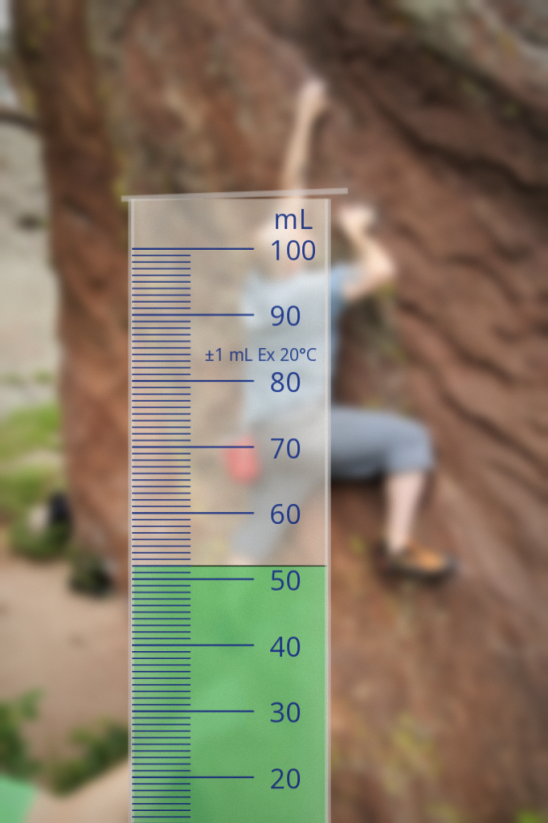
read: 52 mL
